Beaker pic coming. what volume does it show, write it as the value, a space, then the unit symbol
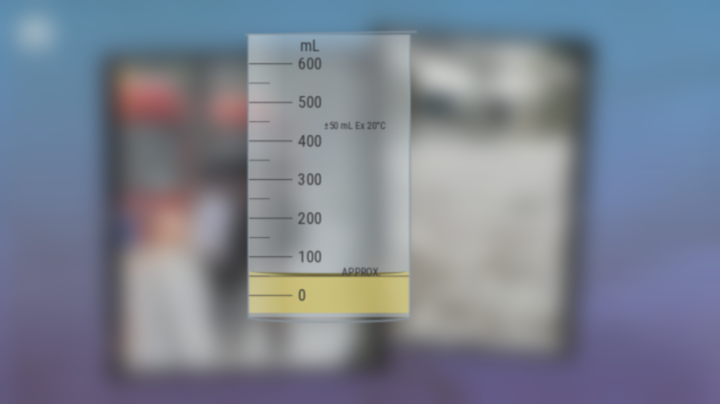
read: 50 mL
